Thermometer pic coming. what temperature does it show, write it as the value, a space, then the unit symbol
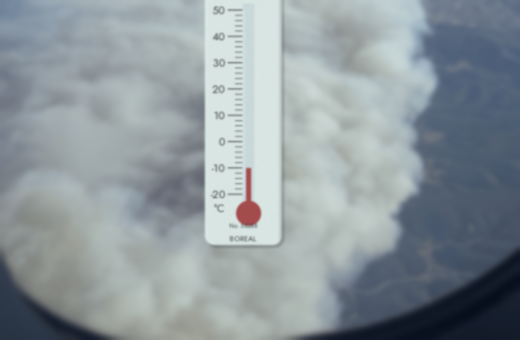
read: -10 °C
